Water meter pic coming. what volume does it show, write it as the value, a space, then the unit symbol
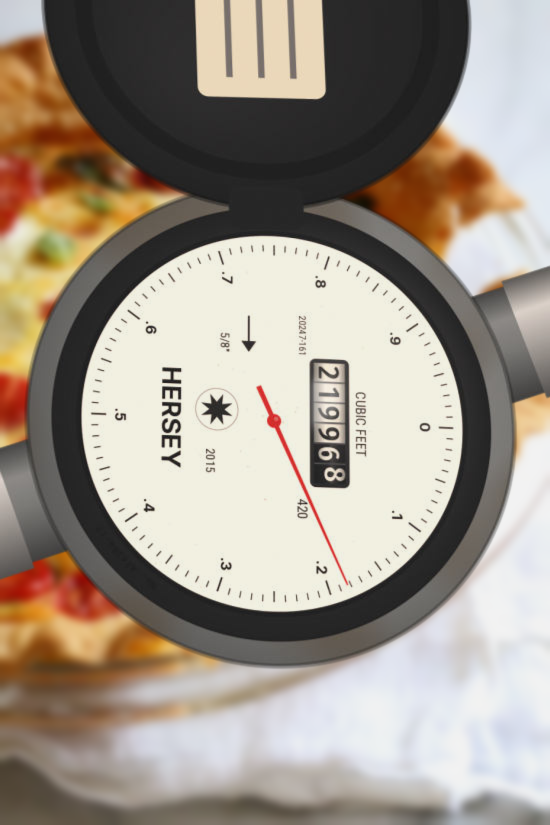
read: 219968.18 ft³
